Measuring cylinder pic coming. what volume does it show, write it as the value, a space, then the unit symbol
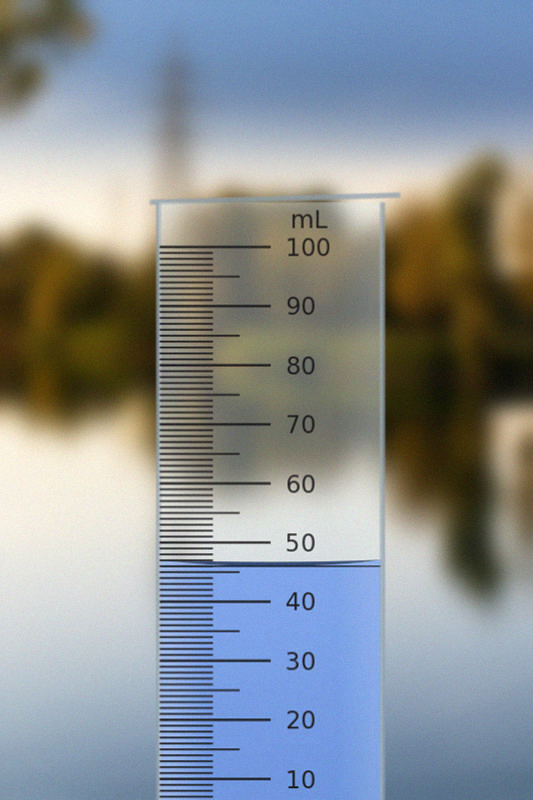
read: 46 mL
